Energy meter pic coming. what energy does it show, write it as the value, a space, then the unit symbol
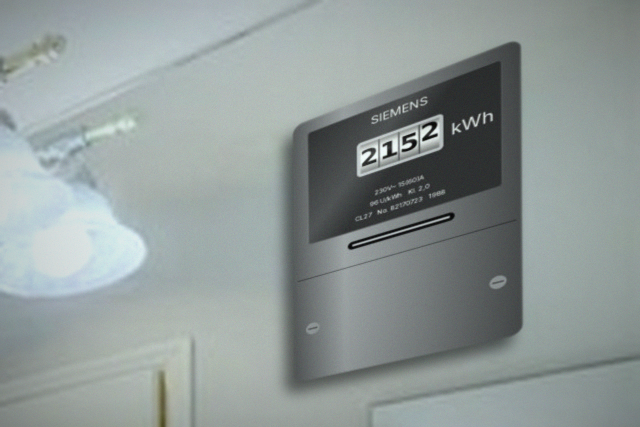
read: 2152 kWh
